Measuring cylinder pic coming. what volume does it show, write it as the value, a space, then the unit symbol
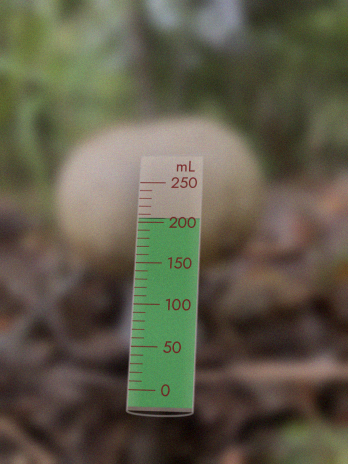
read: 205 mL
